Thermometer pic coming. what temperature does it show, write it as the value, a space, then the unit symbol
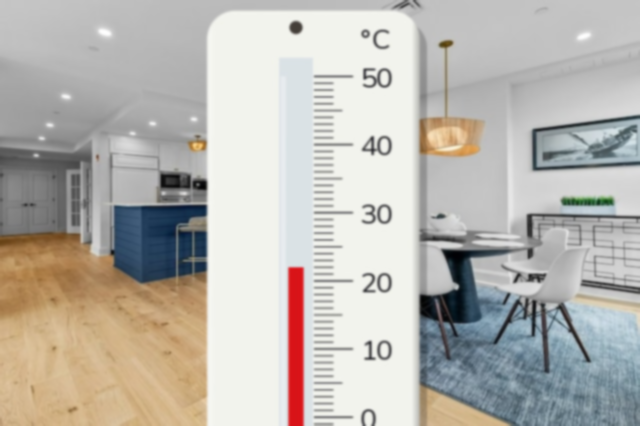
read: 22 °C
